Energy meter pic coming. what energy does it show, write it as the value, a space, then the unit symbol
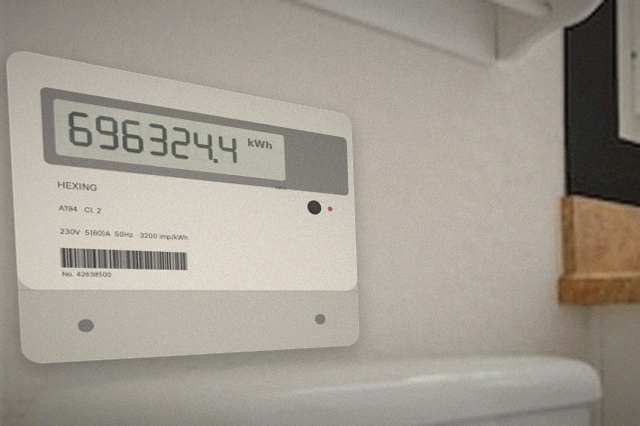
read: 696324.4 kWh
